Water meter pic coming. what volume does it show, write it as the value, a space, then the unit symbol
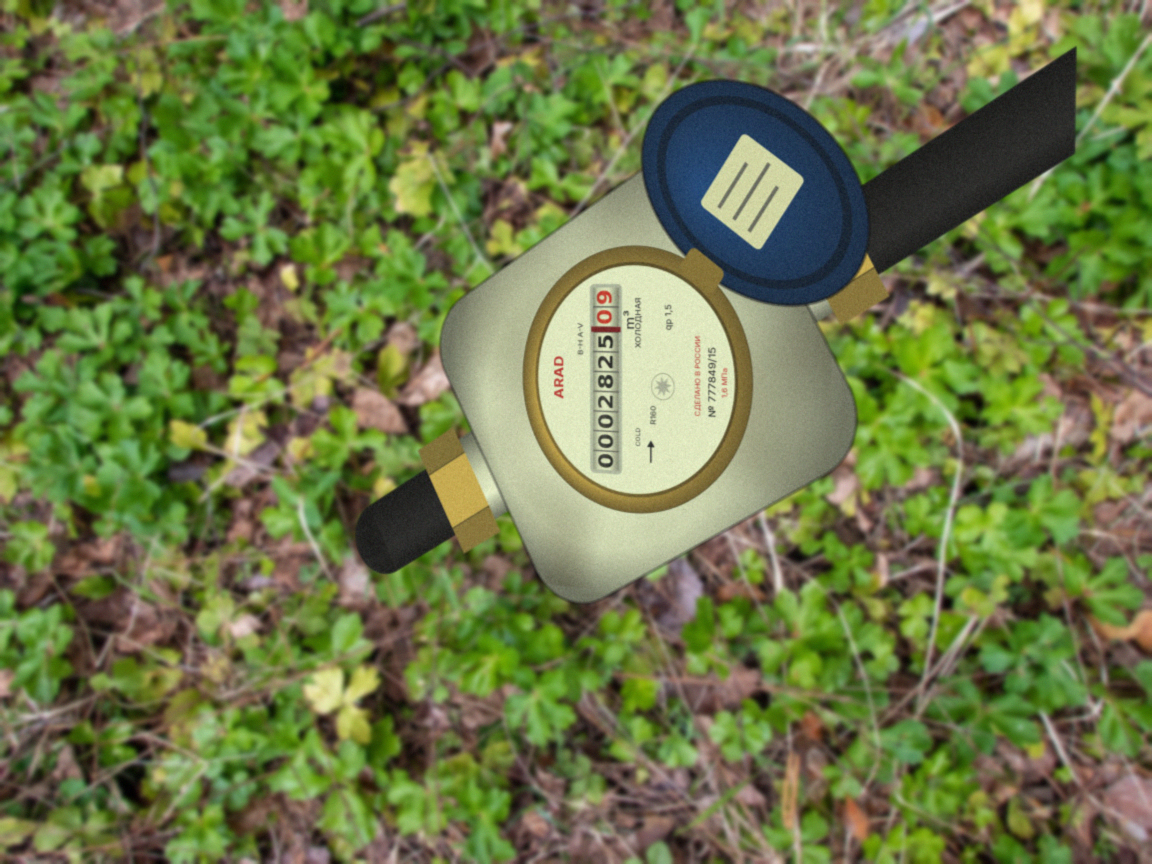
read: 2825.09 m³
